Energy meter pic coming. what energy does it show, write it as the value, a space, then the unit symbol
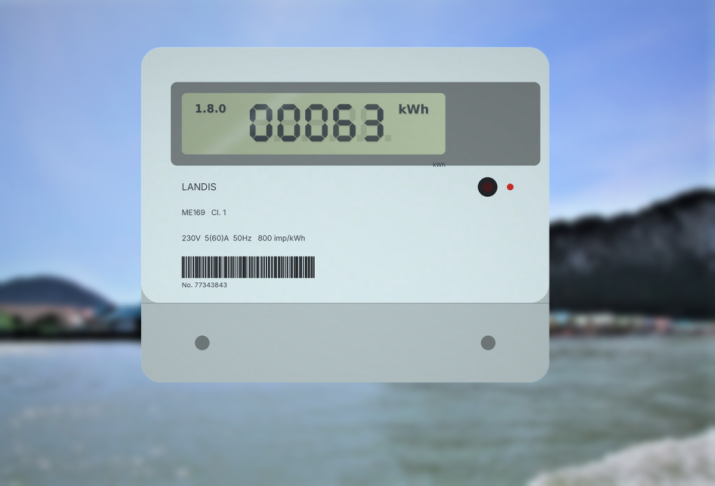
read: 63 kWh
